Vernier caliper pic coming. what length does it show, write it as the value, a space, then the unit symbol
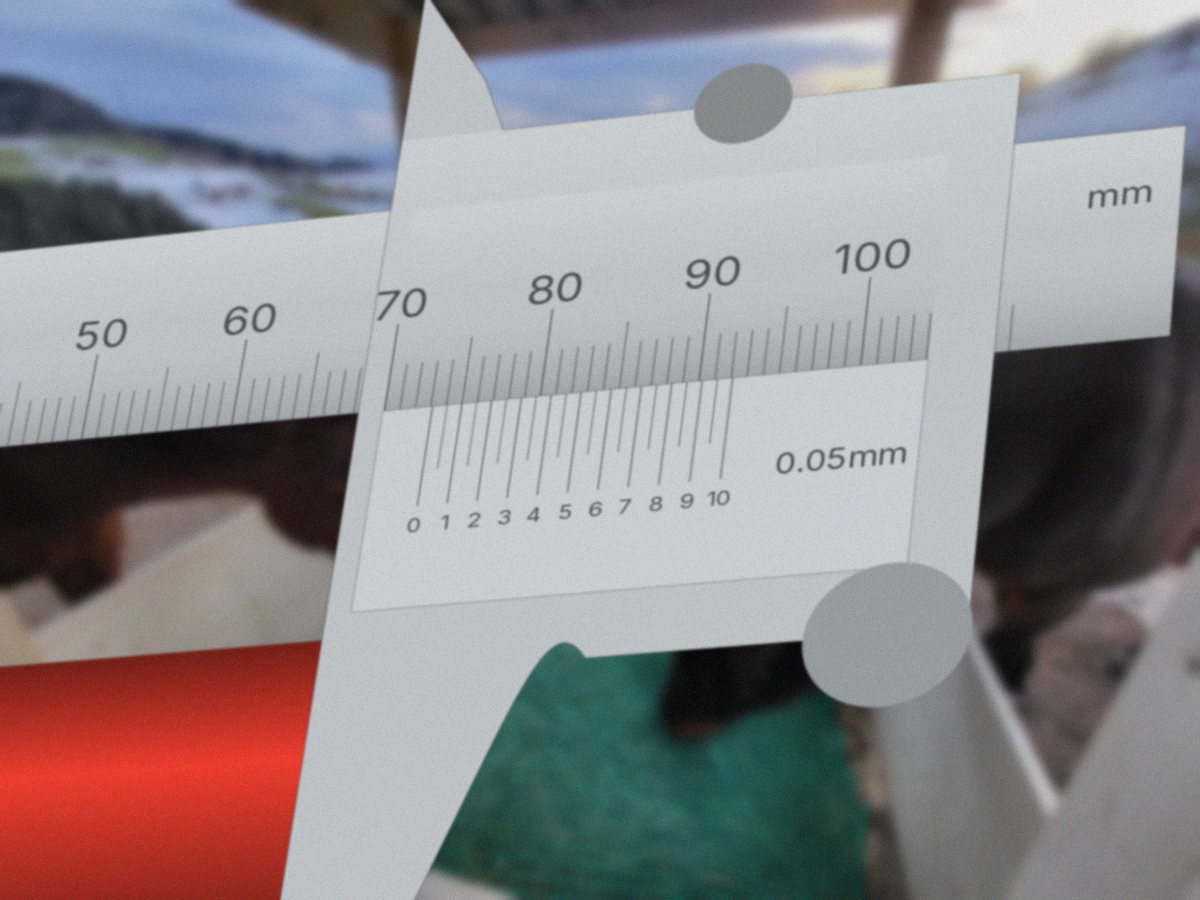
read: 73.1 mm
